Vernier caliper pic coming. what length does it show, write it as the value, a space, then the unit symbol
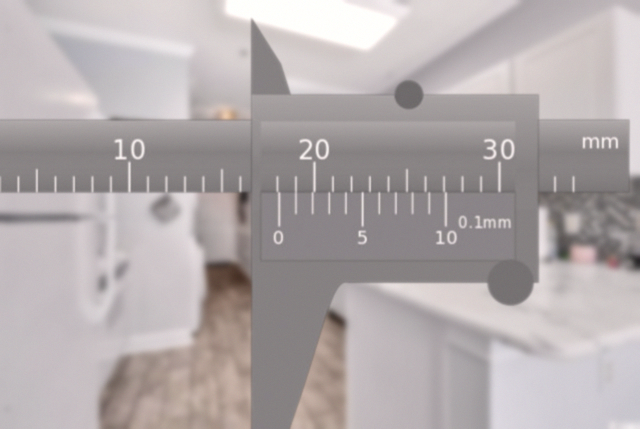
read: 18.1 mm
